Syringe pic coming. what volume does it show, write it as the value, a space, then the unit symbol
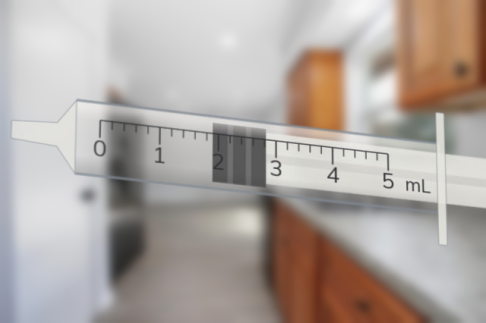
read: 1.9 mL
